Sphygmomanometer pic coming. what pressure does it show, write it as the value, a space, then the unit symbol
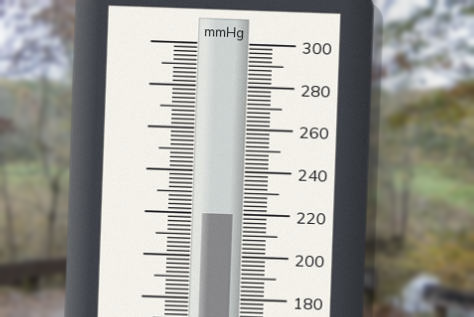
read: 220 mmHg
